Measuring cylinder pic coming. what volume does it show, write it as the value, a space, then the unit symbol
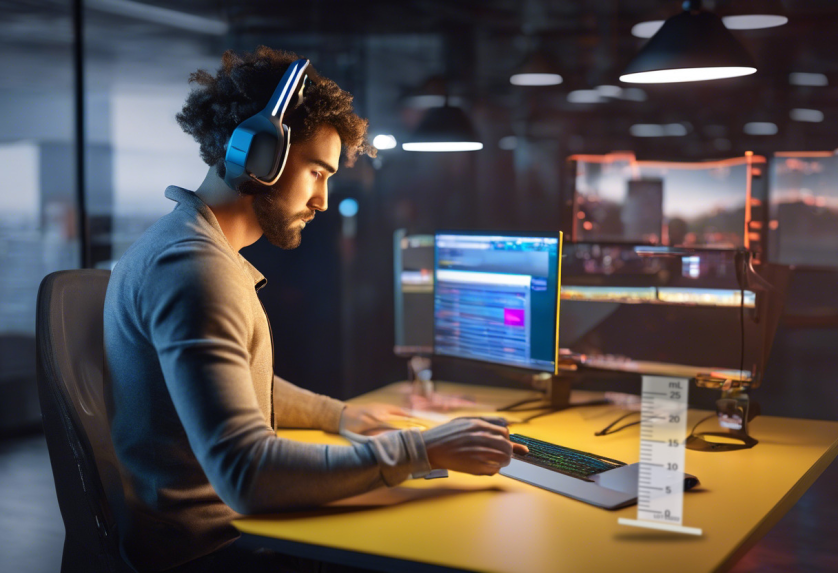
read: 15 mL
